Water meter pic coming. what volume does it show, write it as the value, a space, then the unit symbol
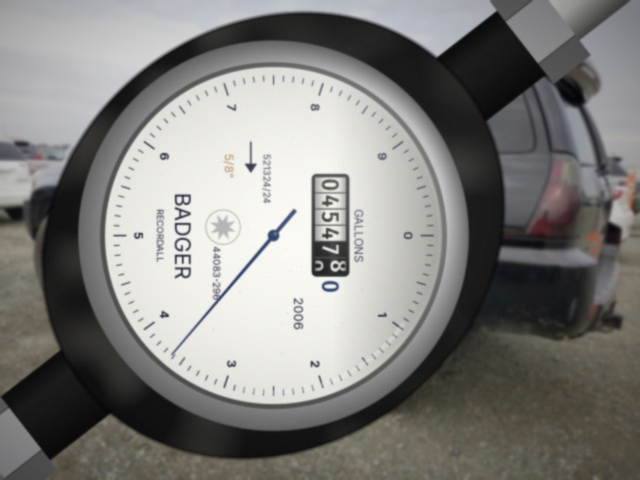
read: 454783.6 gal
